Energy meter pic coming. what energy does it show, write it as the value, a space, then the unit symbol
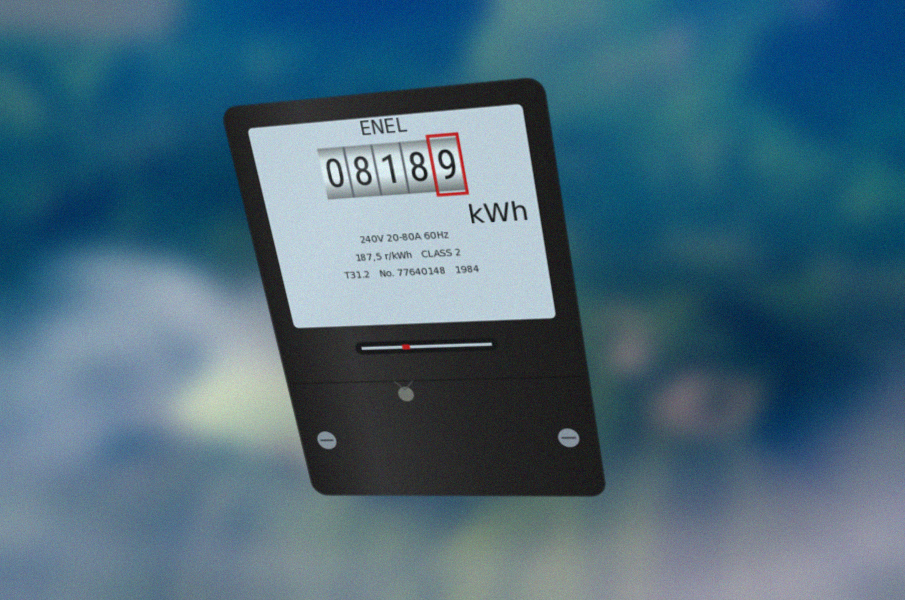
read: 818.9 kWh
